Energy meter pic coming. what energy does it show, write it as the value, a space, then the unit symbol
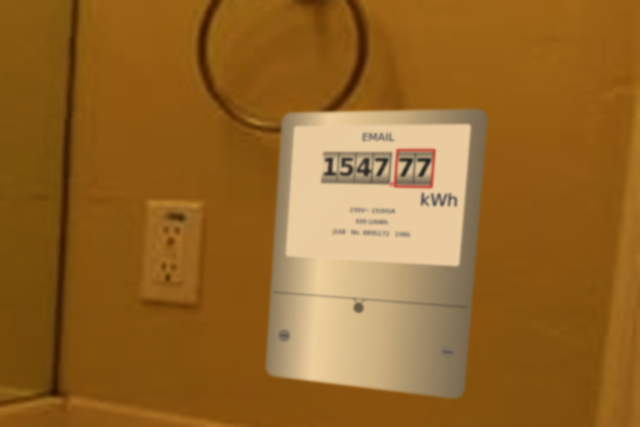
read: 1547.77 kWh
